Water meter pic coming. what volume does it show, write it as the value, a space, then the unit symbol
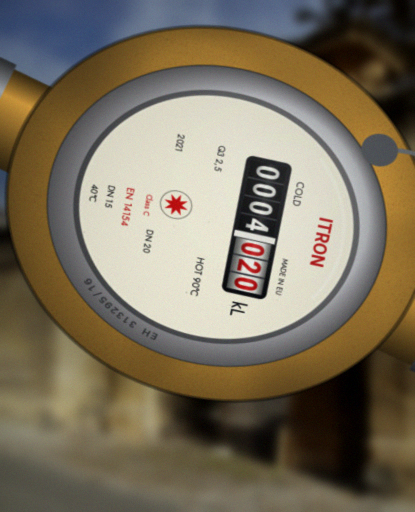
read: 4.020 kL
